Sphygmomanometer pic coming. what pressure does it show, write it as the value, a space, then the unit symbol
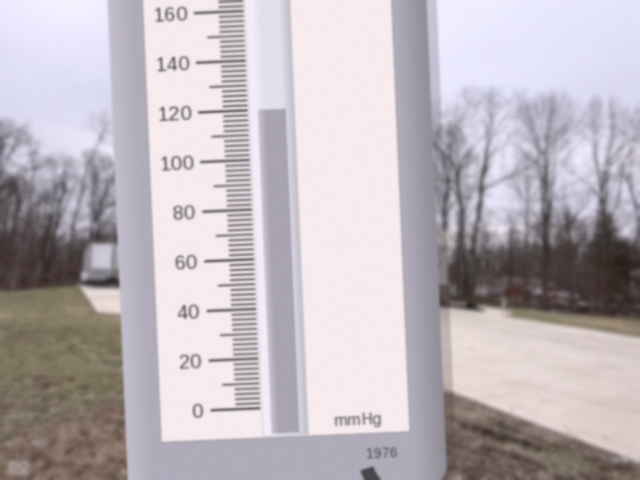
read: 120 mmHg
